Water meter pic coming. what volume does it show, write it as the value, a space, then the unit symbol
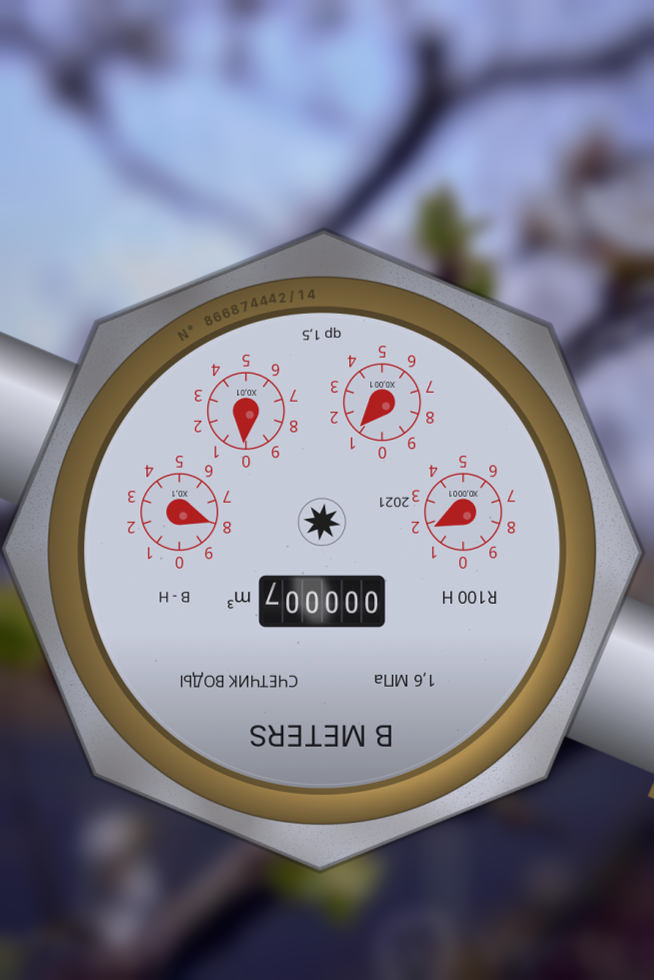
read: 6.8011 m³
